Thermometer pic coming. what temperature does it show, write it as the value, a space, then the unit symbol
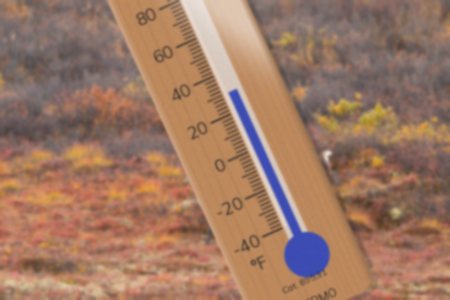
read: 30 °F
